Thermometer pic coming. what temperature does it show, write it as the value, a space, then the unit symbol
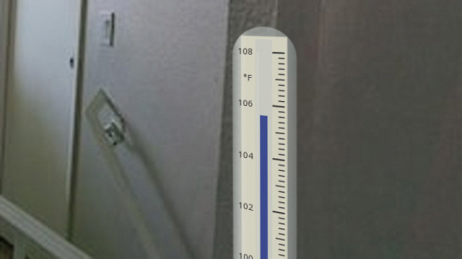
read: 105.6 °F
